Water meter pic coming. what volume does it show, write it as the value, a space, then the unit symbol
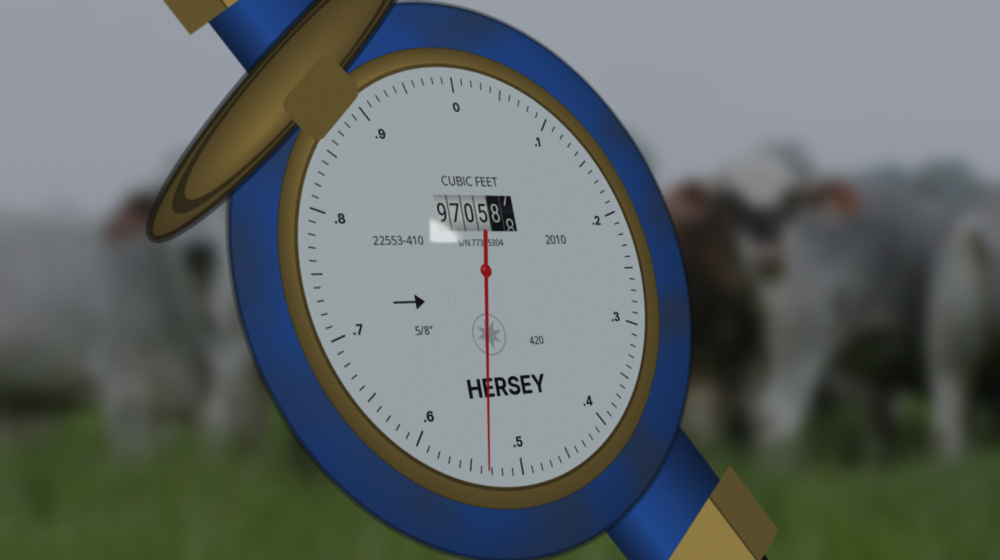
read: 970587.53 ft³
